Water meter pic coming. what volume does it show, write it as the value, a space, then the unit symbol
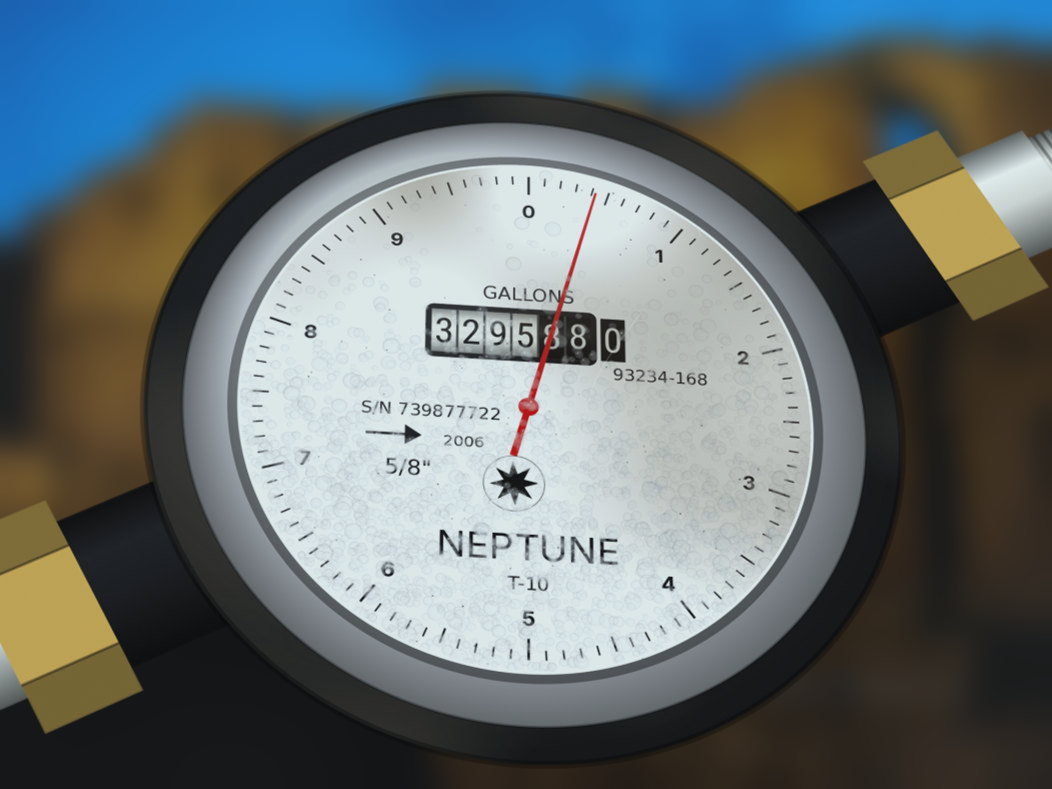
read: 3295880.4 gal
